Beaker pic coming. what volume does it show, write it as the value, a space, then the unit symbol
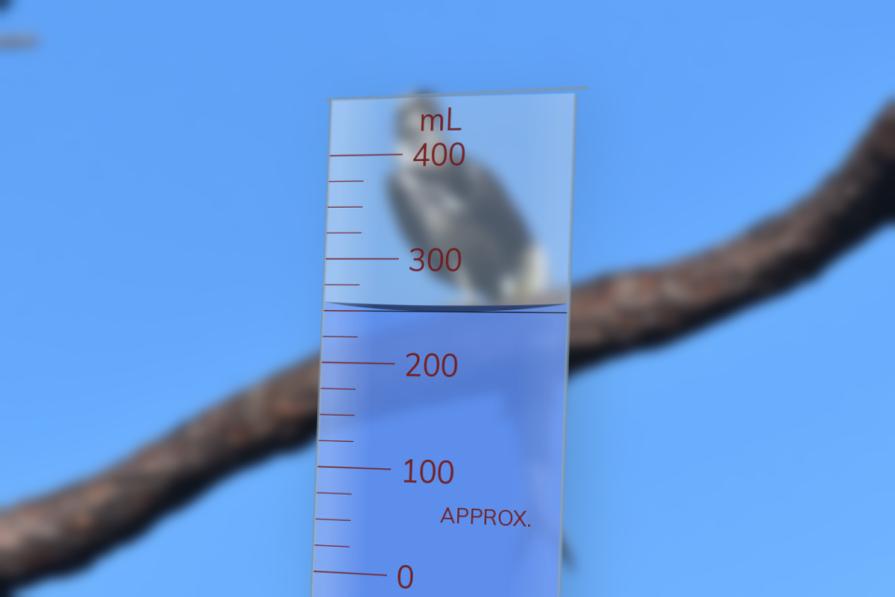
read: 250 mL
